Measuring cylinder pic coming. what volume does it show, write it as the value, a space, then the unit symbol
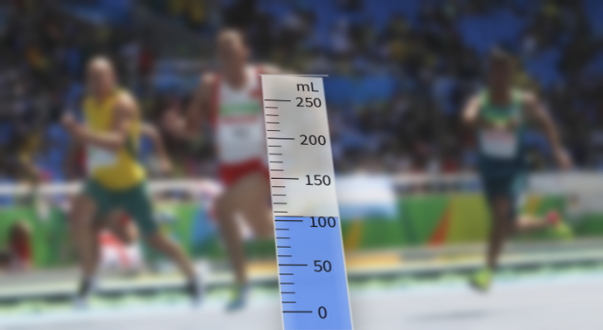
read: 105 mL
